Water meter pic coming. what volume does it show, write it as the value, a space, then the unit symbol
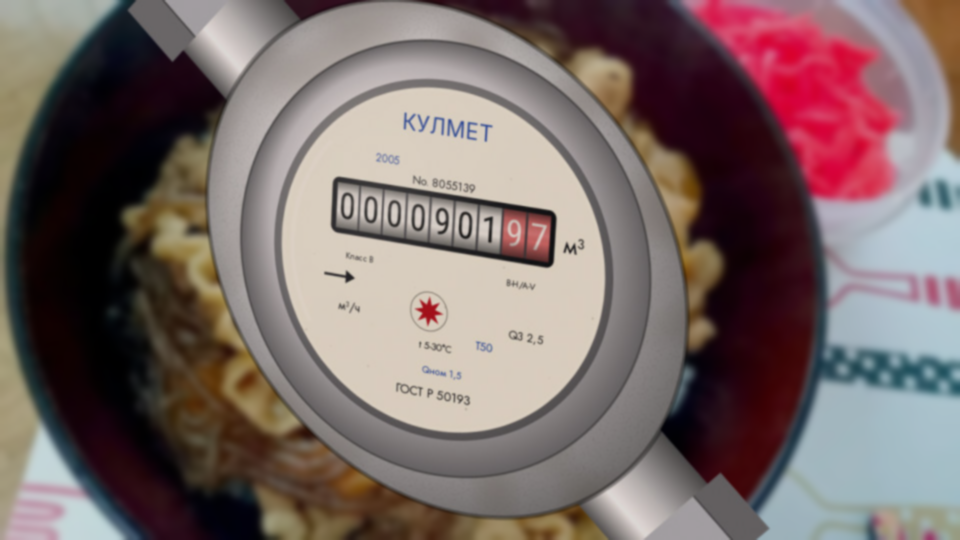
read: 901.97 m³
